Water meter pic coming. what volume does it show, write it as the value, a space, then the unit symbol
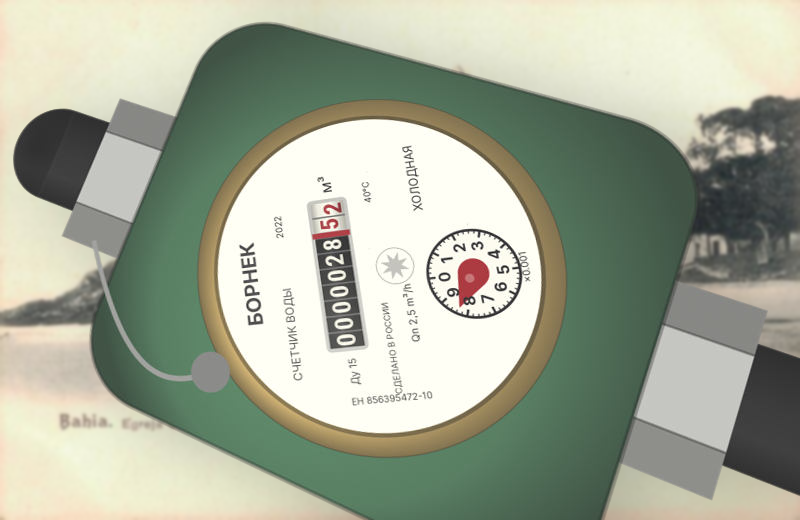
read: 28.518 m³
